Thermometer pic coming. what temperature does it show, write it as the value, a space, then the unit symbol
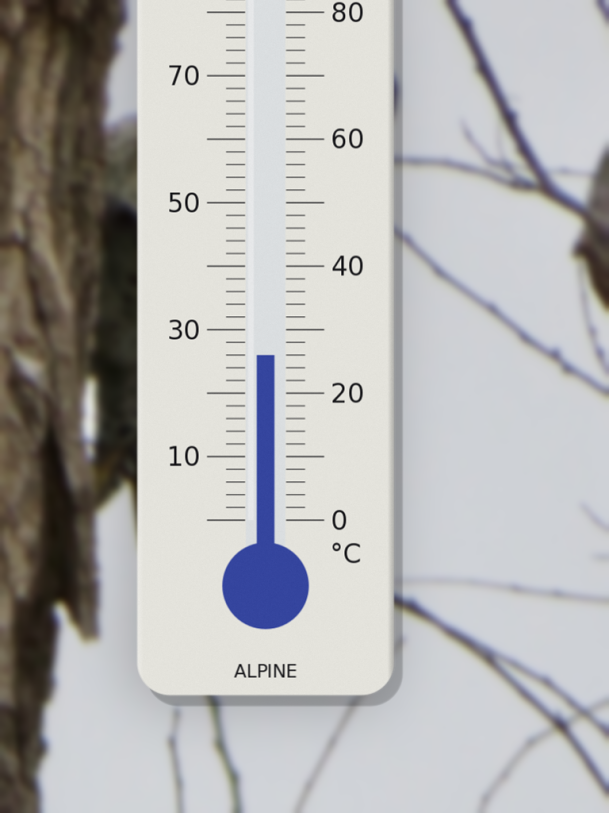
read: 26 °C
